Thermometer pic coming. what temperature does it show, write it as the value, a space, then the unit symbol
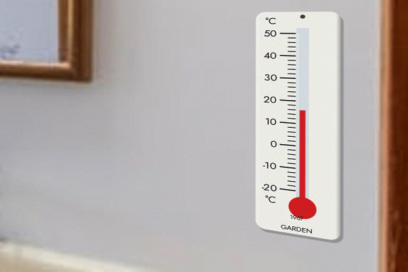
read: 16 °C
